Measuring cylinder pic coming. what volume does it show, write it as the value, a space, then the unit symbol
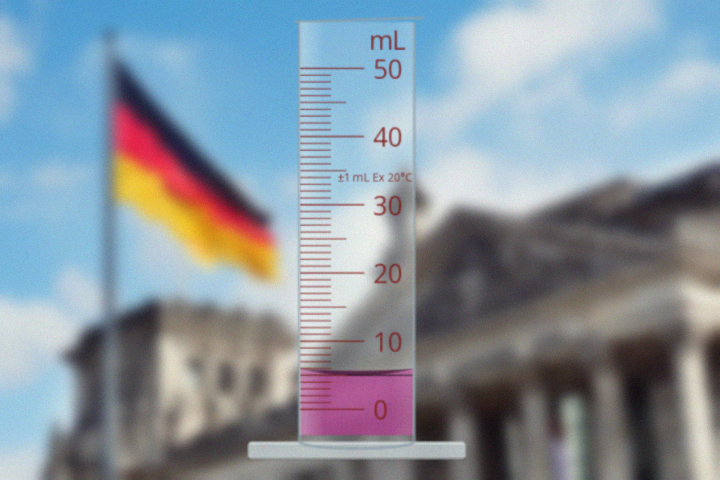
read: 5 mL
